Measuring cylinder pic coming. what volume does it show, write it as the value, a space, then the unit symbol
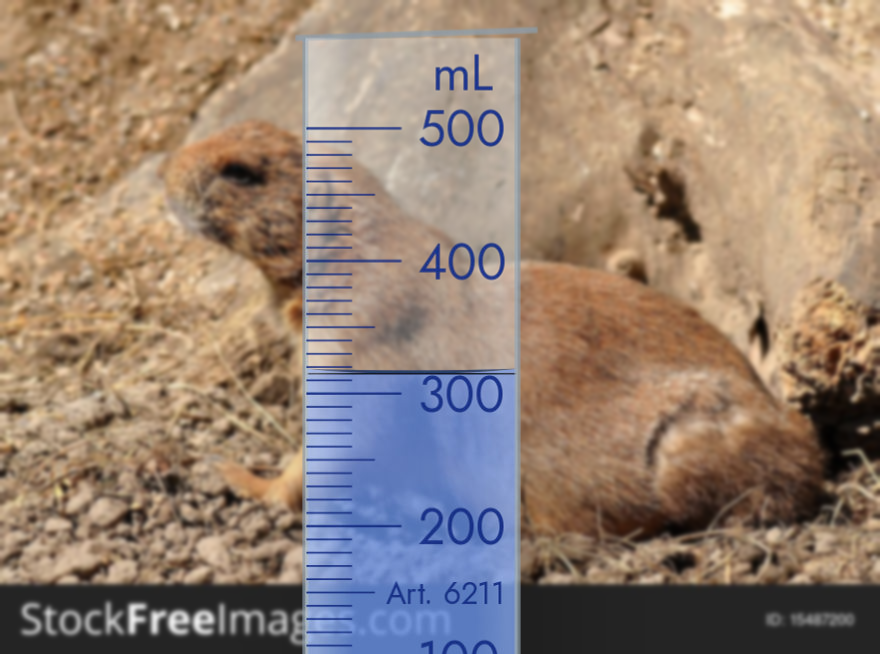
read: 315 mL
